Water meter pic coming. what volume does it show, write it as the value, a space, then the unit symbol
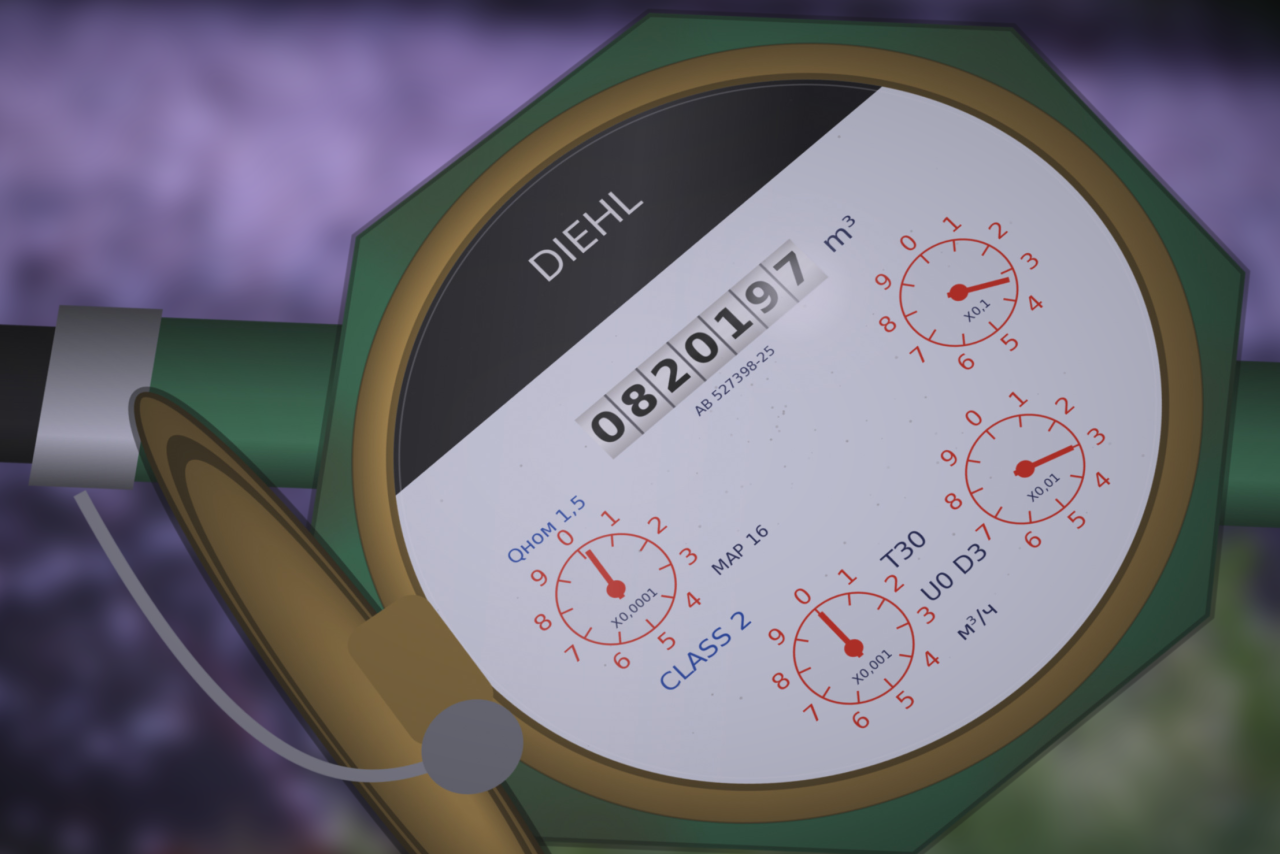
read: 820197.3300 m³
